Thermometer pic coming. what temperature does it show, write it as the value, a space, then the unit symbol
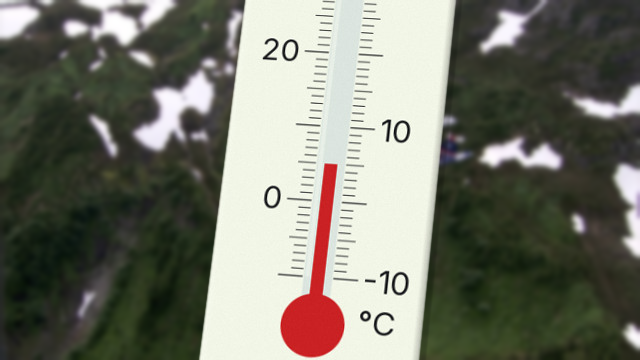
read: 5 °C
